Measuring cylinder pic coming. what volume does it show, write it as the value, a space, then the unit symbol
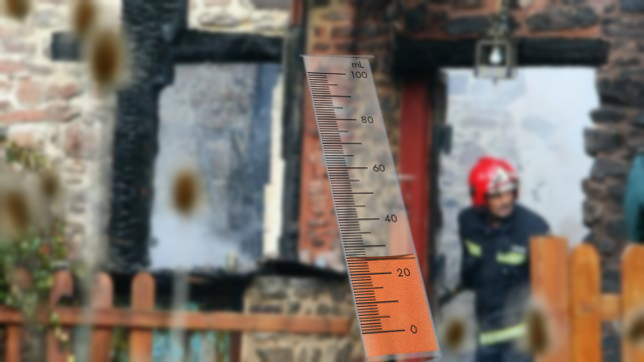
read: 25 mL
